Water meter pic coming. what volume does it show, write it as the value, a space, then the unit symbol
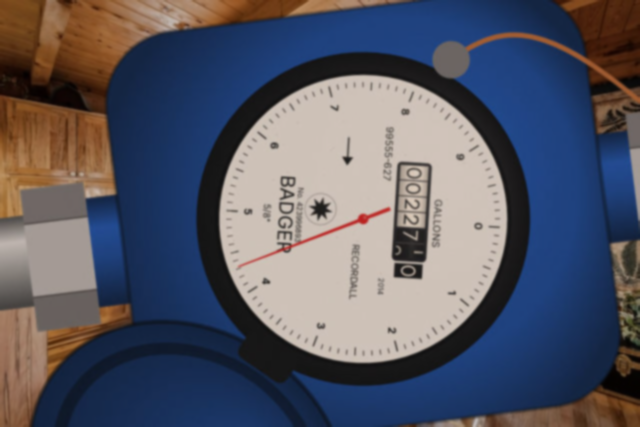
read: 22714.3 gal
